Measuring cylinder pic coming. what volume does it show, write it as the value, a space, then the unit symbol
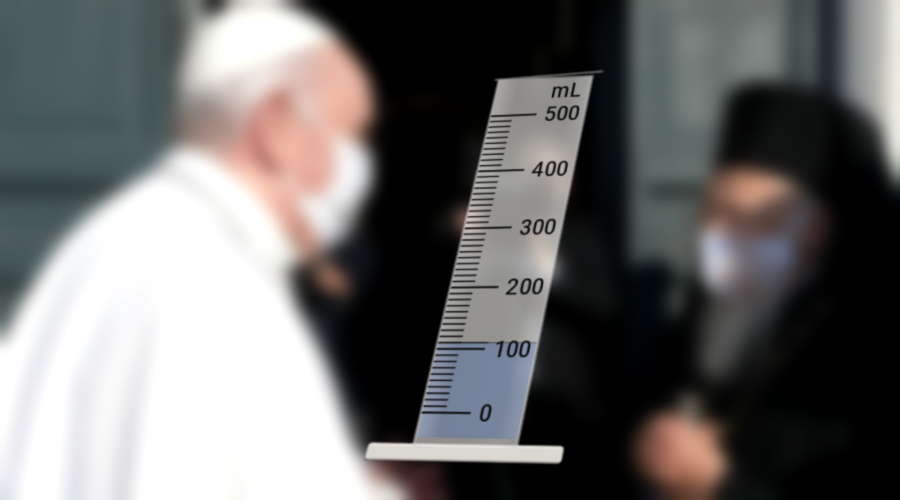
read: 110 mL
